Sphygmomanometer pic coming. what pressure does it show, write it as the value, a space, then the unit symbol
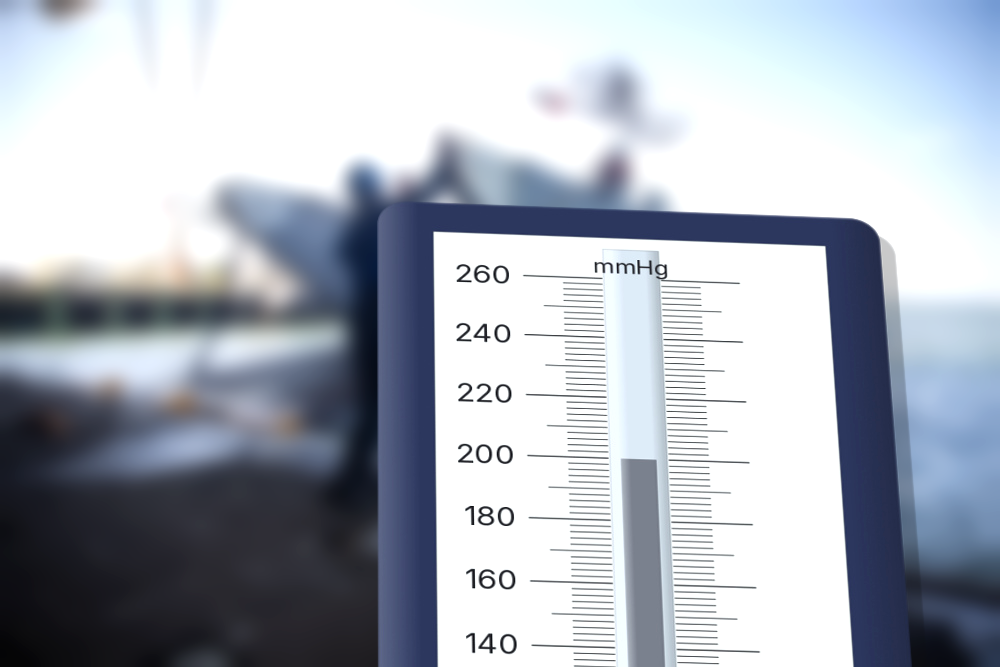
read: 200 mmHg
